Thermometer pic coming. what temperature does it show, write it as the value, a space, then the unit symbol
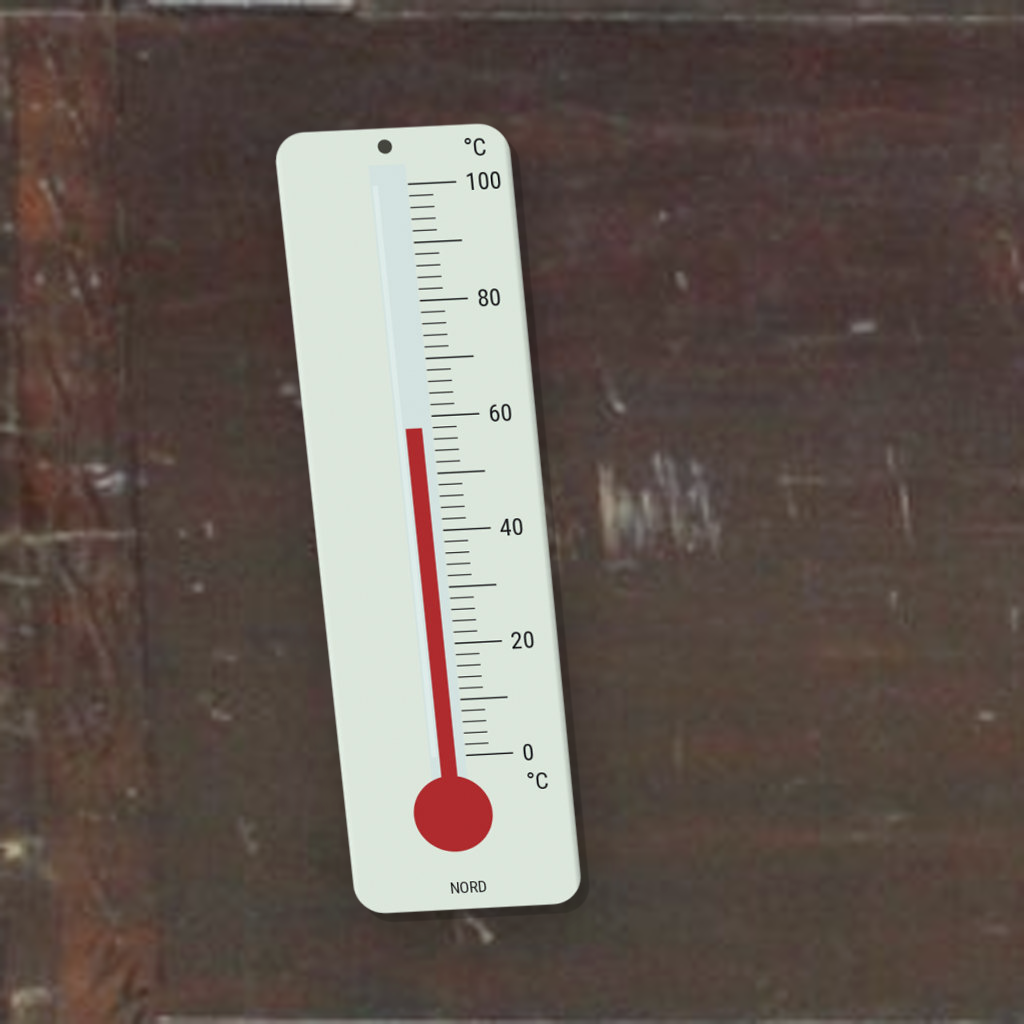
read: 58 °C
